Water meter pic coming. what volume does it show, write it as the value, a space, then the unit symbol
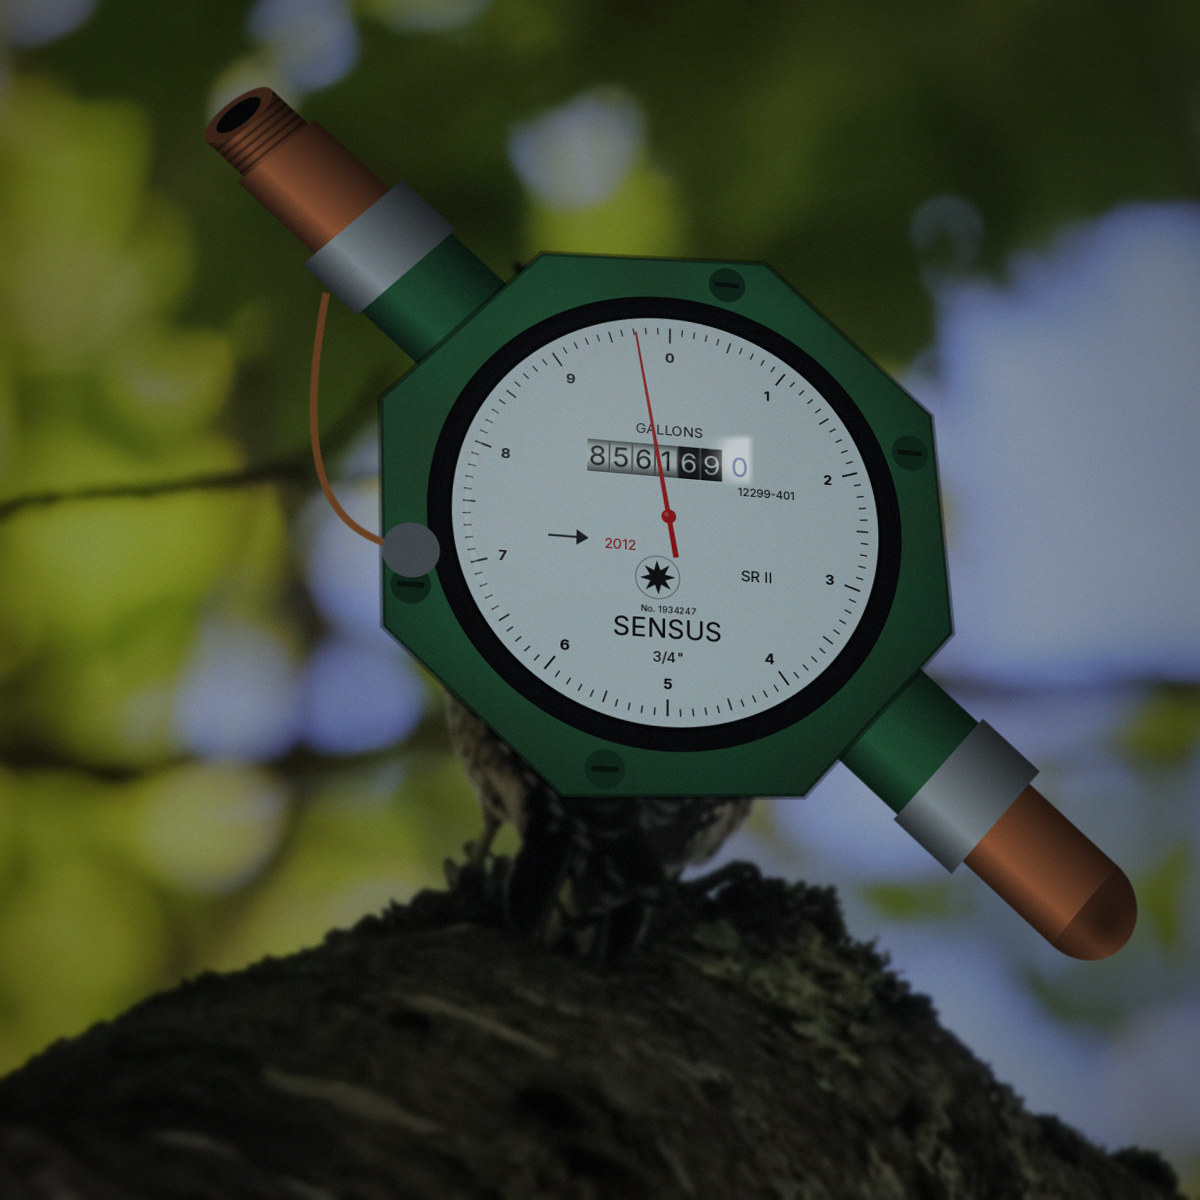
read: 8561689.7 gal
